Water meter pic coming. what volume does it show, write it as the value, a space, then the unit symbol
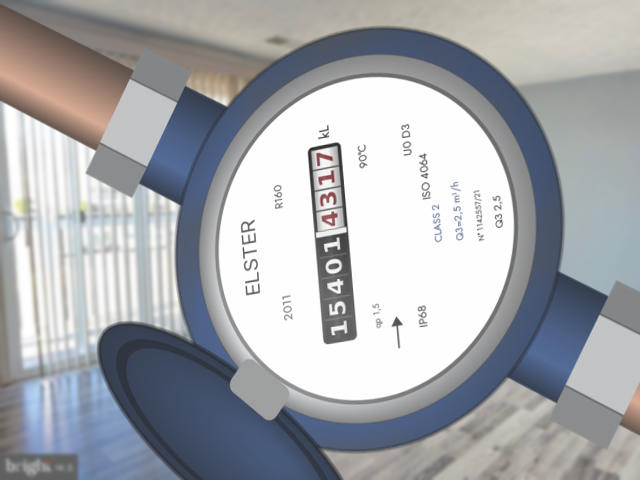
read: 15401.4317 kL
